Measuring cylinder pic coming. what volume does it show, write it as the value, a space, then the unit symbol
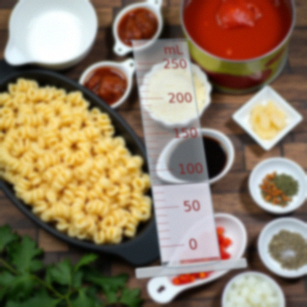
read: 80 mL
